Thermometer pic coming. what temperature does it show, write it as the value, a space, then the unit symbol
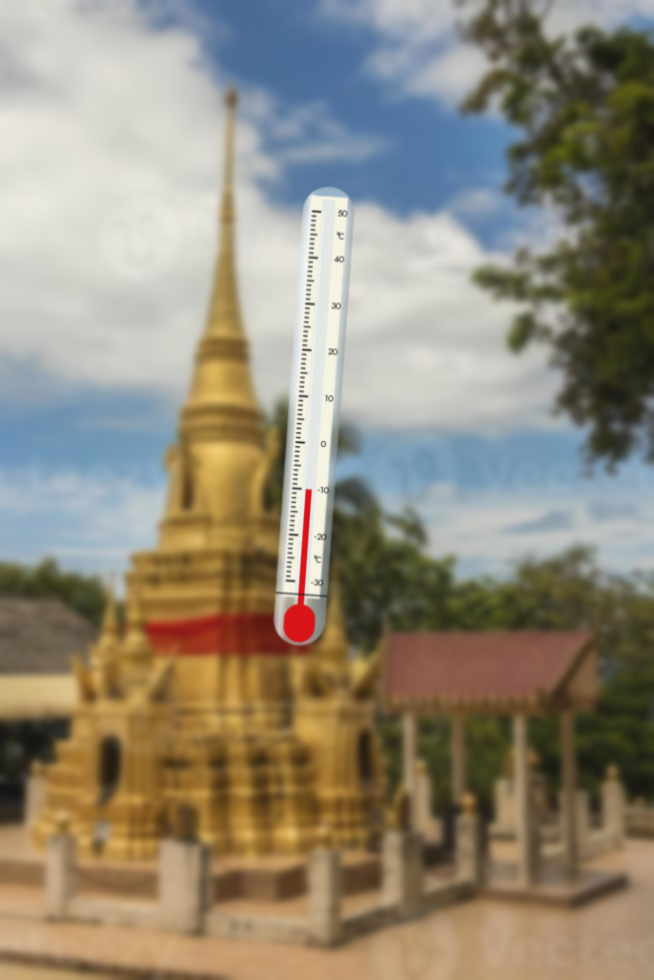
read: -10 °C
